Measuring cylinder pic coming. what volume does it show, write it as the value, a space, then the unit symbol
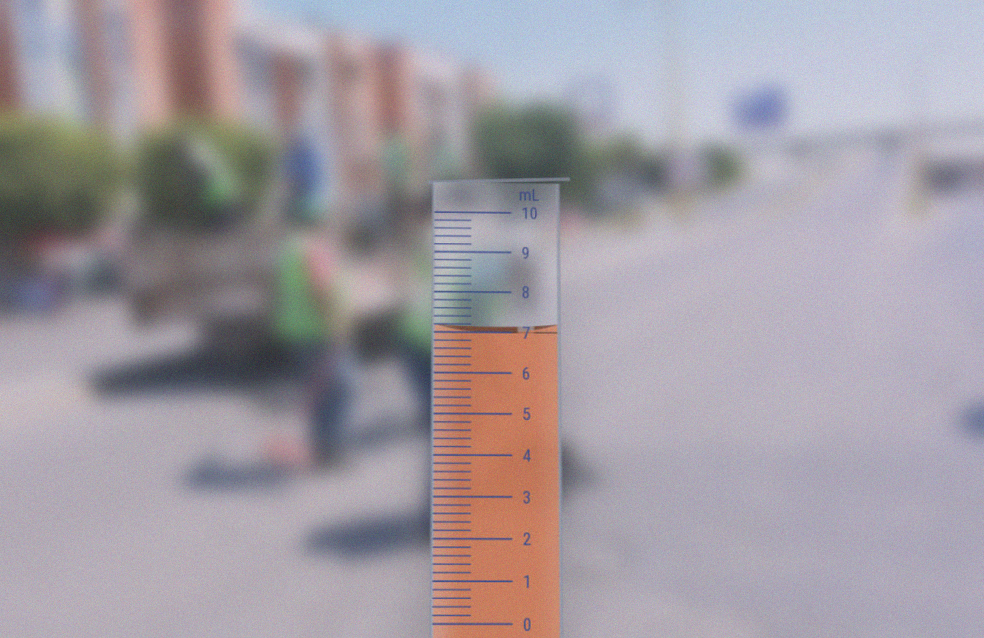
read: 7 mL
